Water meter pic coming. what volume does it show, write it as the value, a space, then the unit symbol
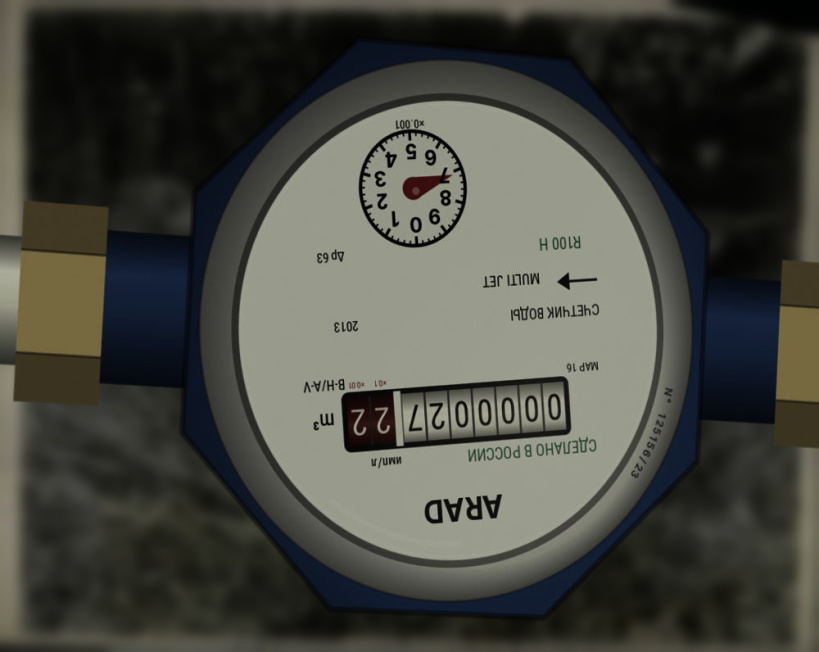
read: 27.227 m³
